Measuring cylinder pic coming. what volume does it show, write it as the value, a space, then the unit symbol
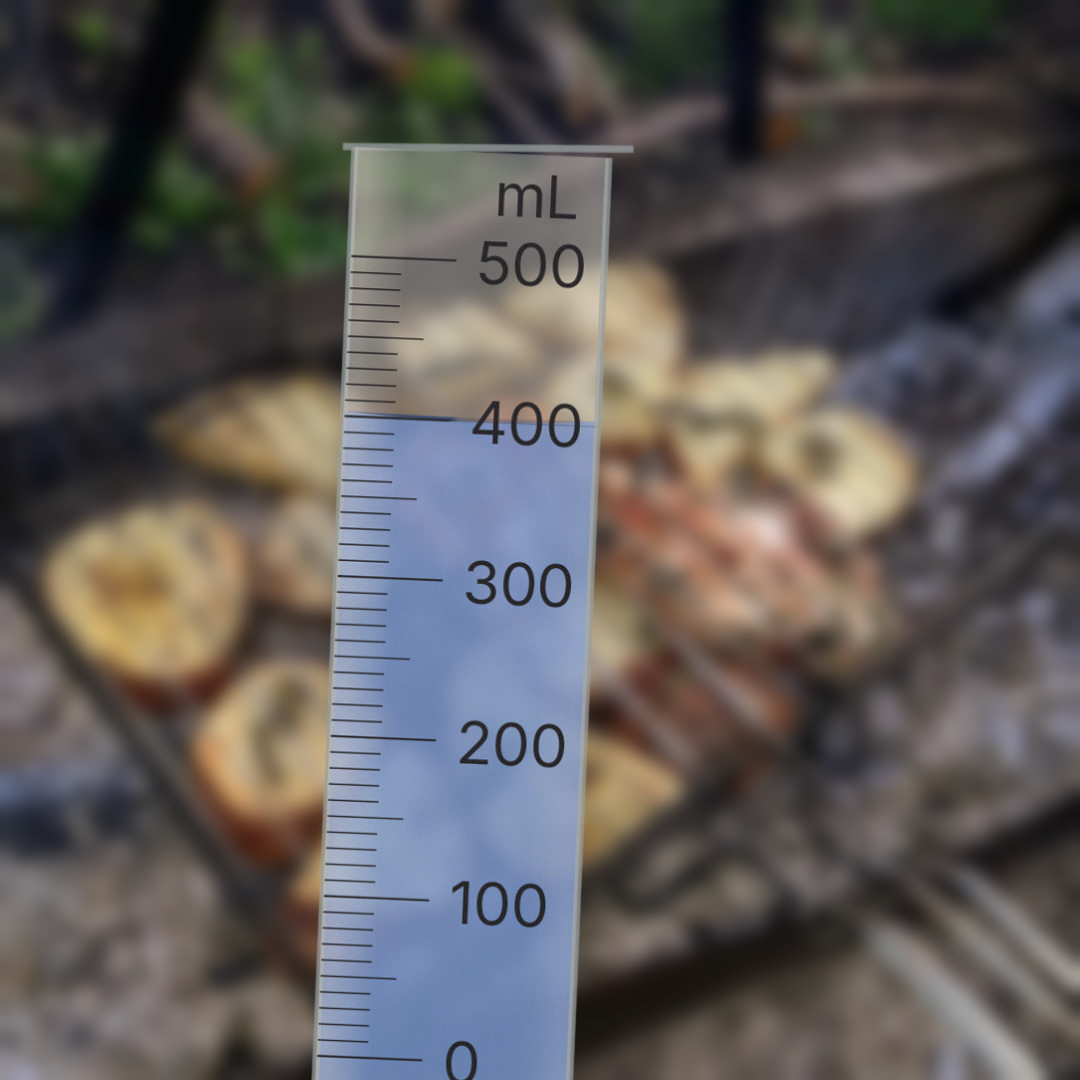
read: 400 mL
